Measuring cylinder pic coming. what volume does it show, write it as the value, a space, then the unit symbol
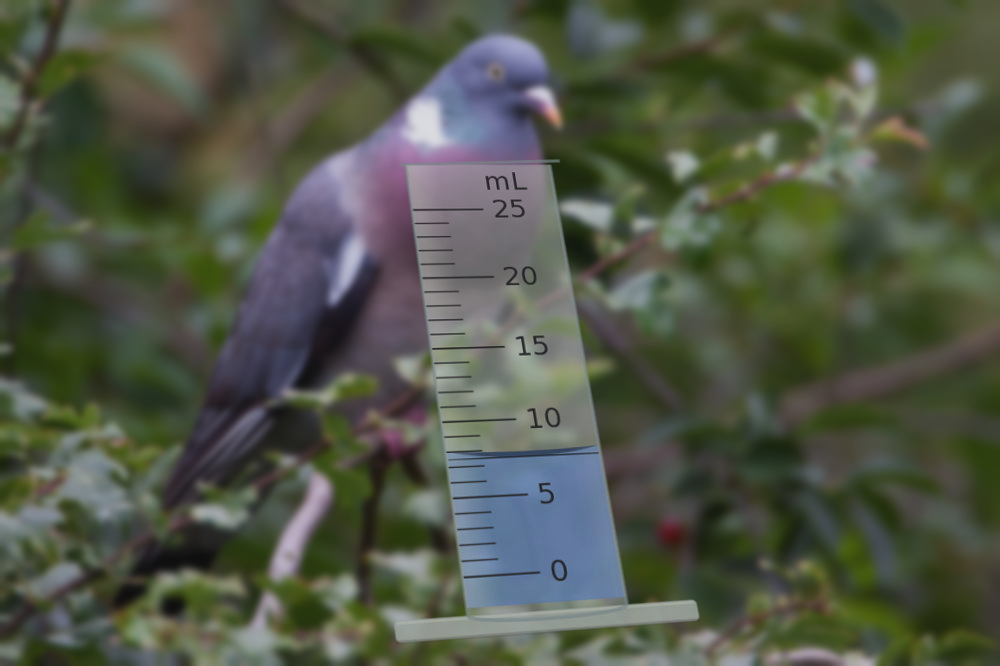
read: 7.5 mL
